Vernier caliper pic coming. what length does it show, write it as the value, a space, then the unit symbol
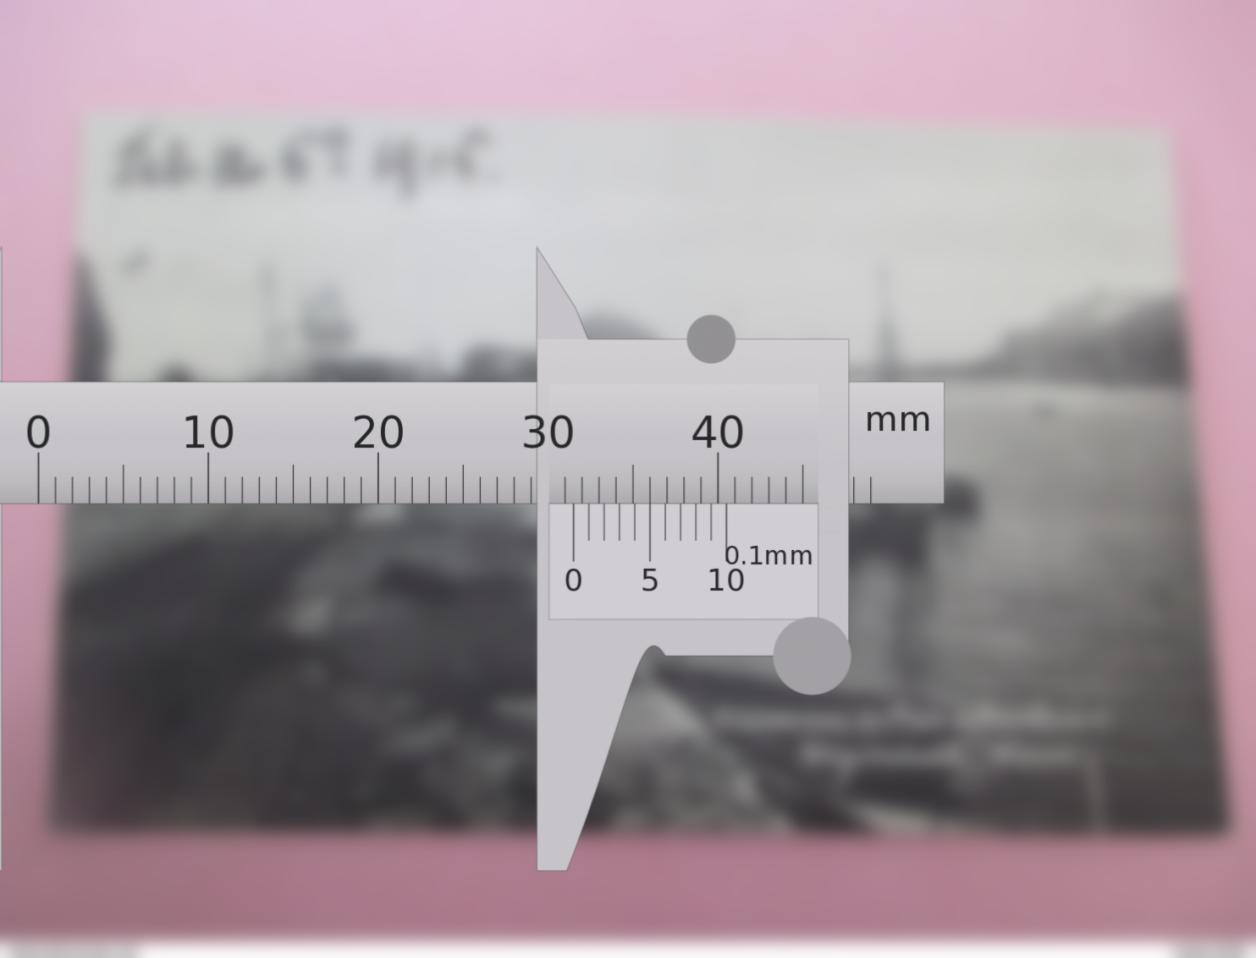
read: 31.5 mm
